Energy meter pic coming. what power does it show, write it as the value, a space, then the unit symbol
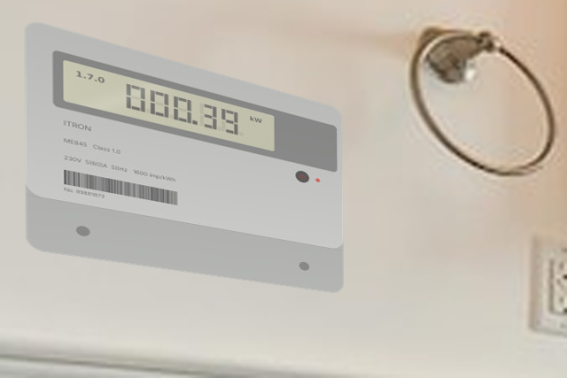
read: 0.39 kW
